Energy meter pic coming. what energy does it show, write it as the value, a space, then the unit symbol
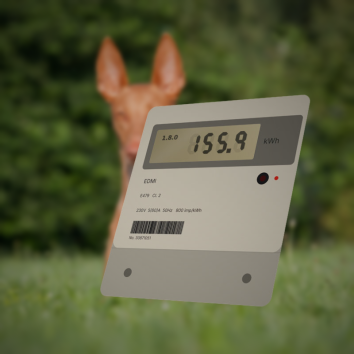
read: 155.9 kWh
